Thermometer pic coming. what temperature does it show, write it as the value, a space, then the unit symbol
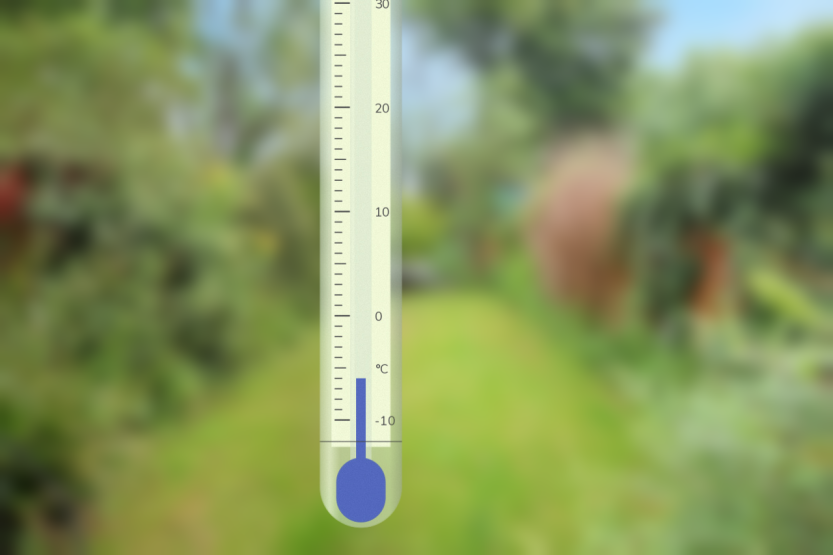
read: -6 °C
